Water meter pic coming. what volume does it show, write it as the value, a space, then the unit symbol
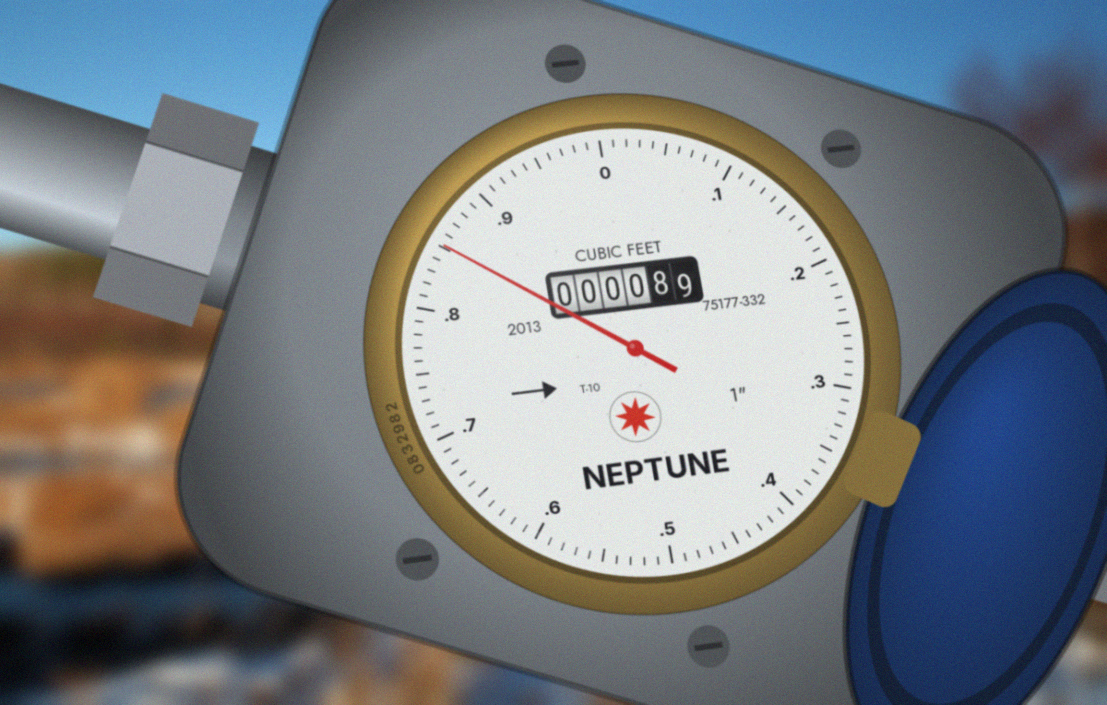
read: 88.85 ft³
